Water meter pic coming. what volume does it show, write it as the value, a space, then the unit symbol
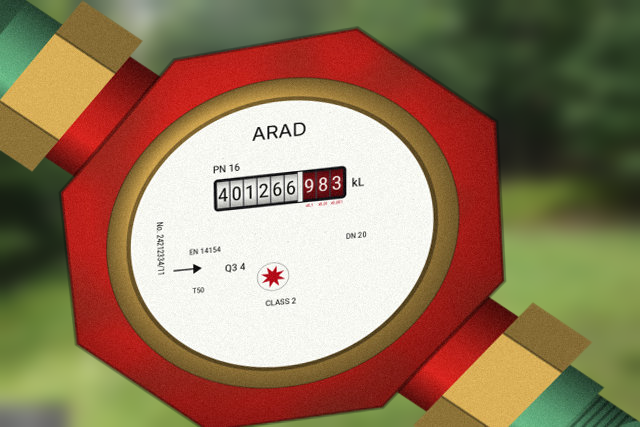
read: 401266.983 kL
